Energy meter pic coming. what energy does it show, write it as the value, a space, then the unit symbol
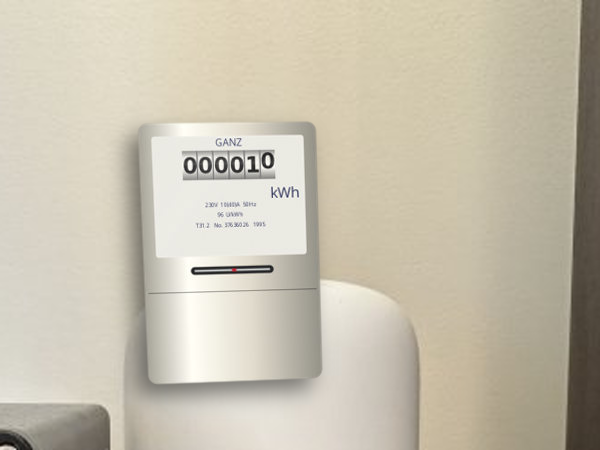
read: 10 kWh
